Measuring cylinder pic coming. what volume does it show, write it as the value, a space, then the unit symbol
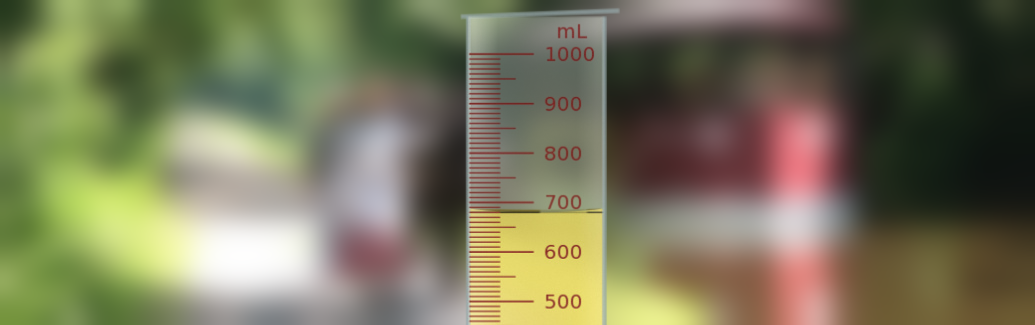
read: 680 mL
